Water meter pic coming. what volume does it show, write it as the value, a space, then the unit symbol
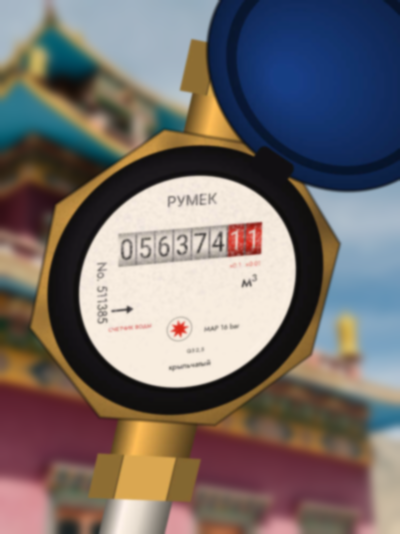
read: 56374.11 m³
